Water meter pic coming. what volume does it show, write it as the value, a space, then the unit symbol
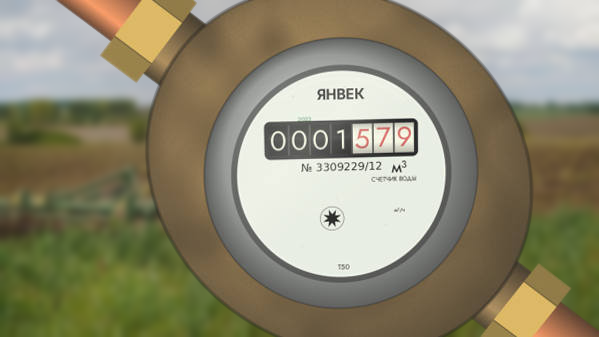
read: 1.579 m³
